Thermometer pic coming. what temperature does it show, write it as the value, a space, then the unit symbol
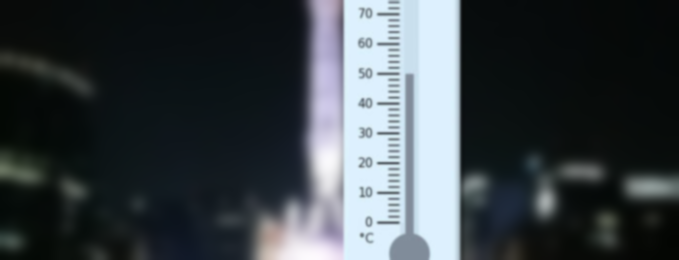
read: 50 °C
